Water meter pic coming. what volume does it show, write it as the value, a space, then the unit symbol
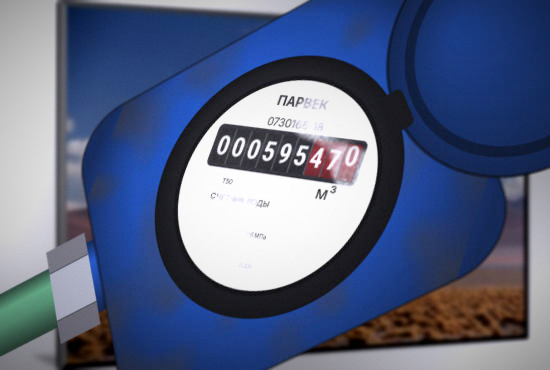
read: 595.470 m³
